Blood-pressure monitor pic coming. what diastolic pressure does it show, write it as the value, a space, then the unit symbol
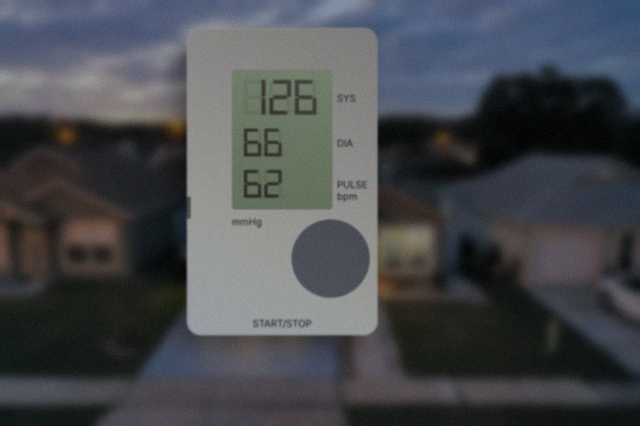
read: 66 mmHg
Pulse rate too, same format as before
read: 62 bpm
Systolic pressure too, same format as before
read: 126 mmHg
